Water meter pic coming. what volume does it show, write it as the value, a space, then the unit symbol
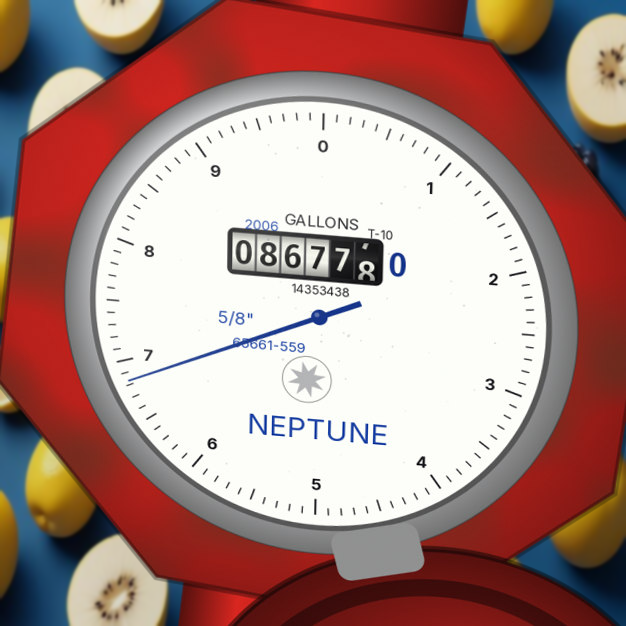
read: 867776.8 gal
